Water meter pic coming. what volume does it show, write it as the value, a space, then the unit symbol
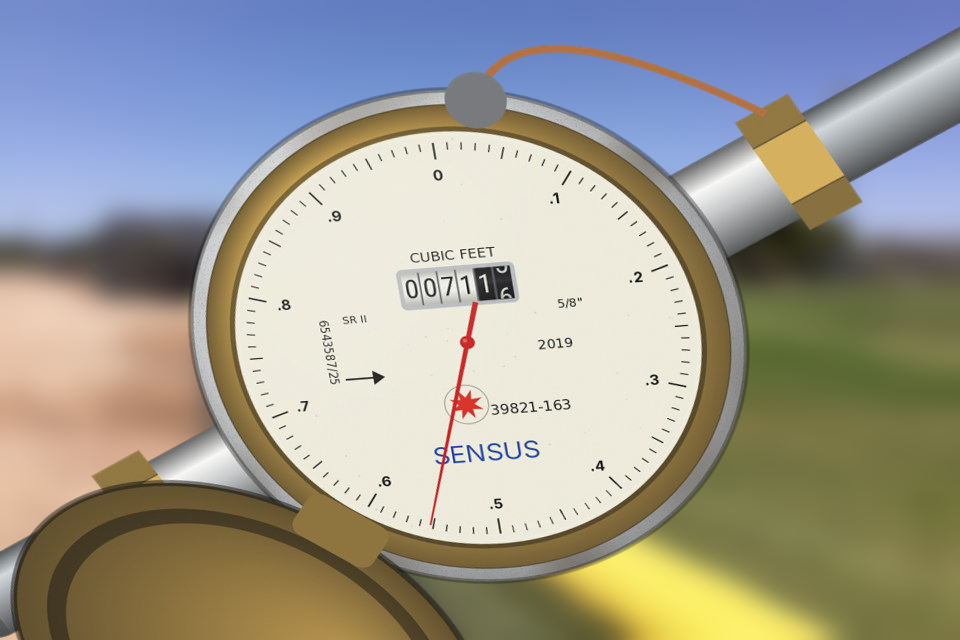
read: 7115.55 ft³
